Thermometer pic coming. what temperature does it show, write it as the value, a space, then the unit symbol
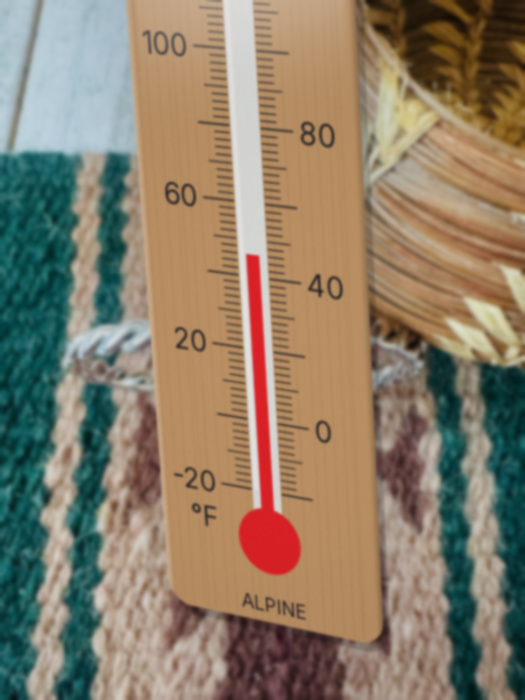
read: 46 °F
